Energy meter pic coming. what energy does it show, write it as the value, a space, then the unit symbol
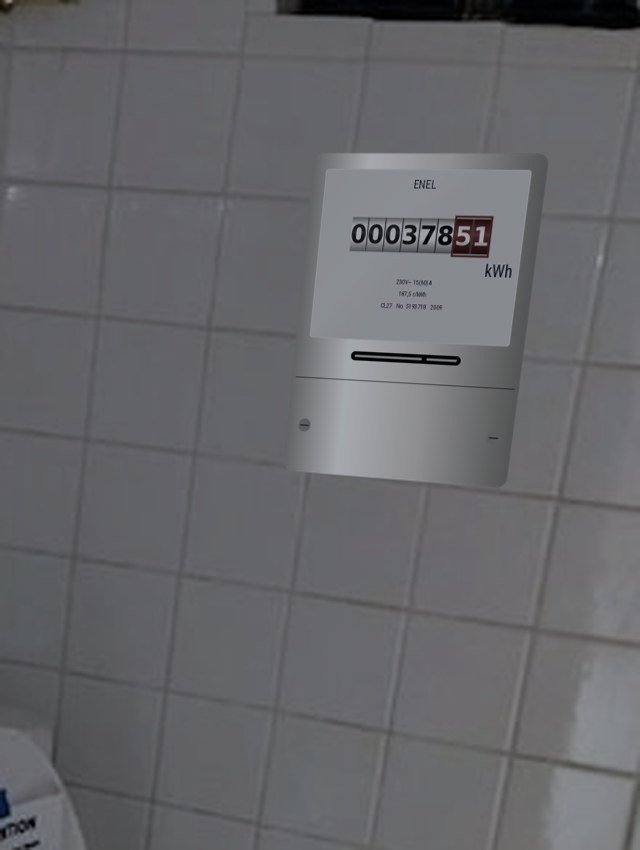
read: 378.51 kWh
